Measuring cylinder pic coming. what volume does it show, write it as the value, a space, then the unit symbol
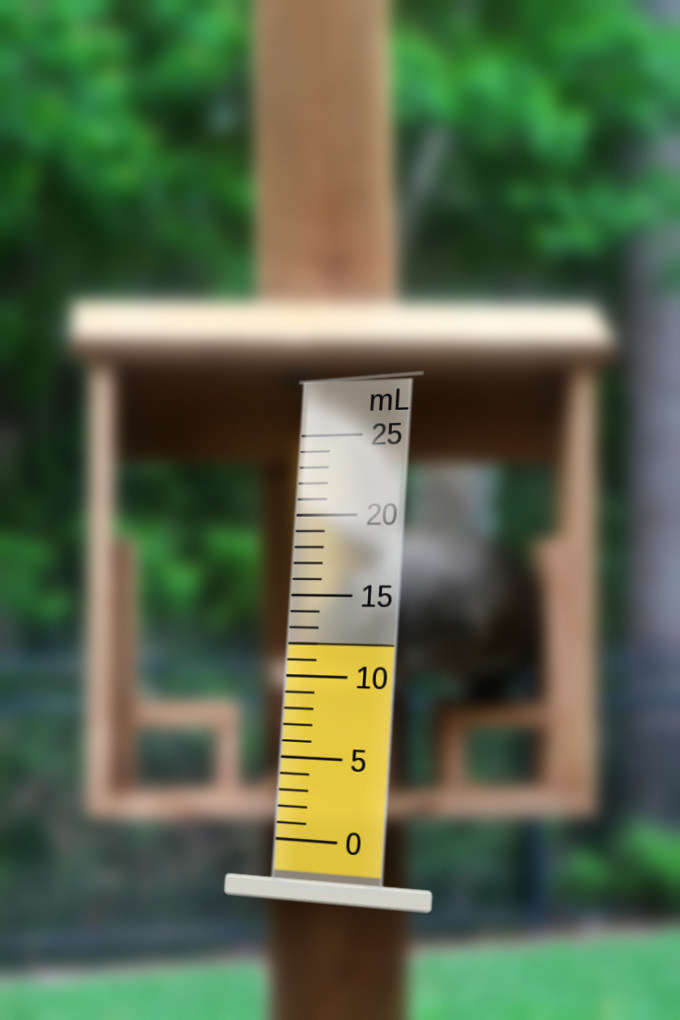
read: 12 mL
